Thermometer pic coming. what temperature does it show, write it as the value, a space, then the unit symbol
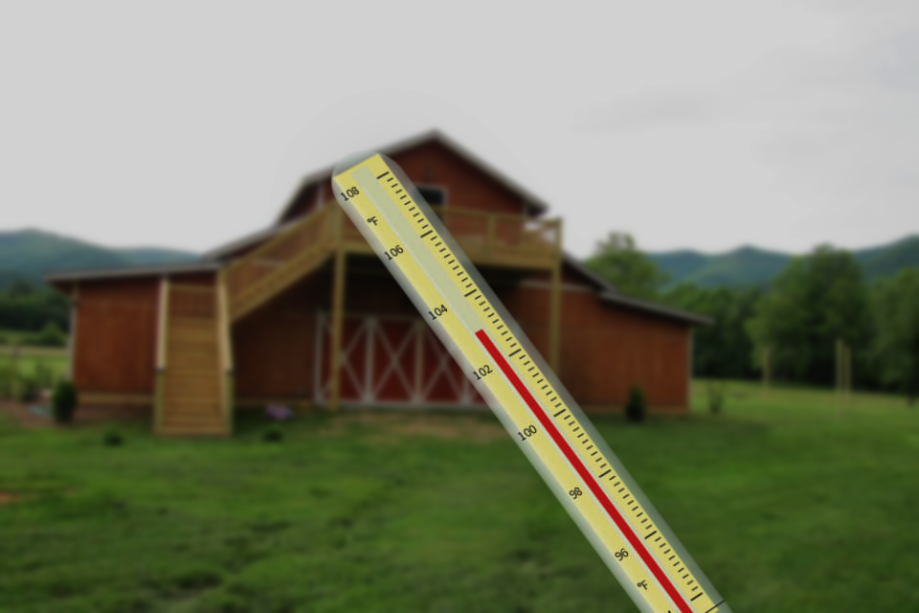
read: 103 °F
